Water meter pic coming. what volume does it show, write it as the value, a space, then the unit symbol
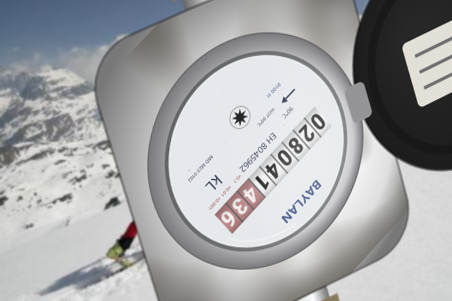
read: 28041.436 kL
